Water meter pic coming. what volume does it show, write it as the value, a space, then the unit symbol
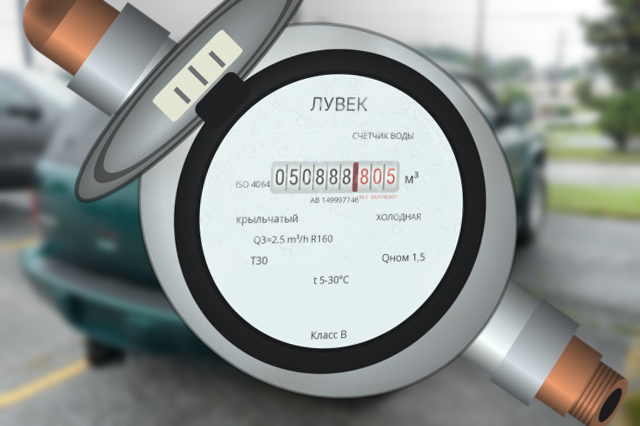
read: 50888.805 m³
